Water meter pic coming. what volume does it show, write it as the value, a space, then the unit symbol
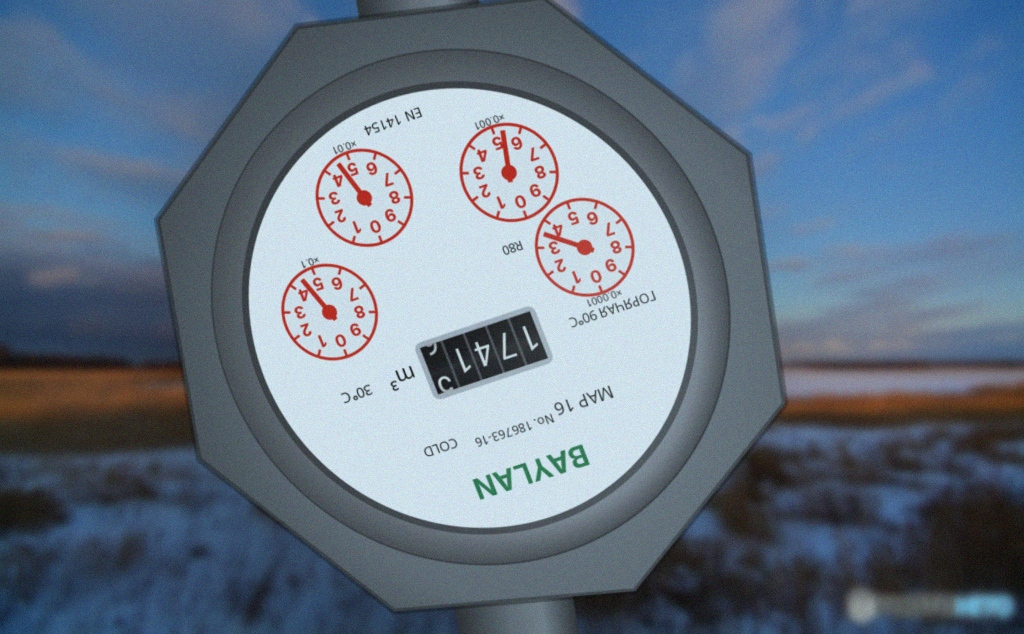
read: 17415.4453 m³
